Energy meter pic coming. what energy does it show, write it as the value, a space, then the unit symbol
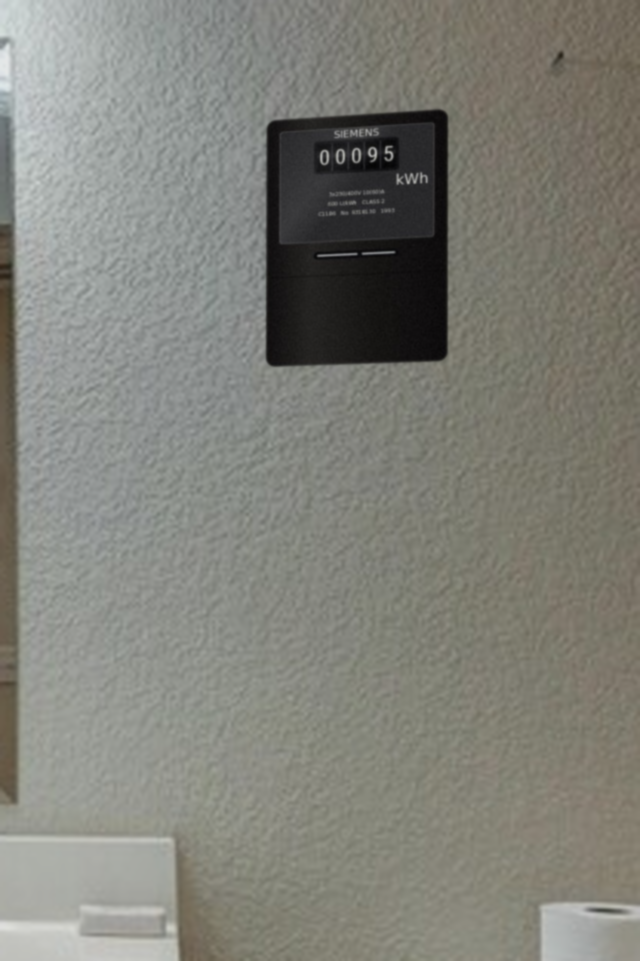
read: 95 kWh
